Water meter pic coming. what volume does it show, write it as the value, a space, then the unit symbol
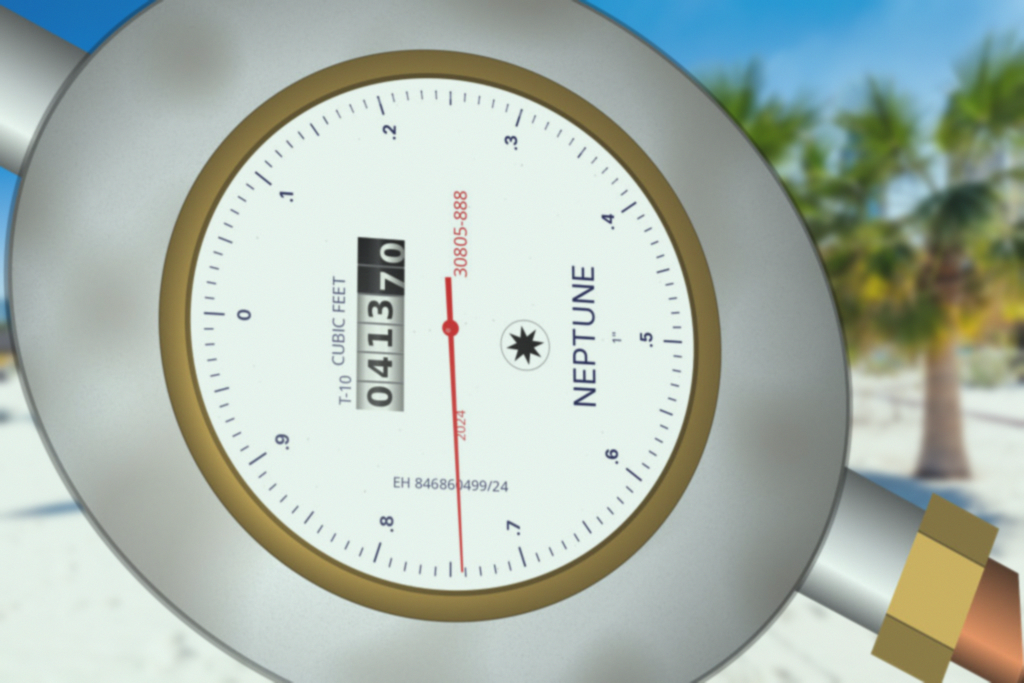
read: 41369.74 ft³
